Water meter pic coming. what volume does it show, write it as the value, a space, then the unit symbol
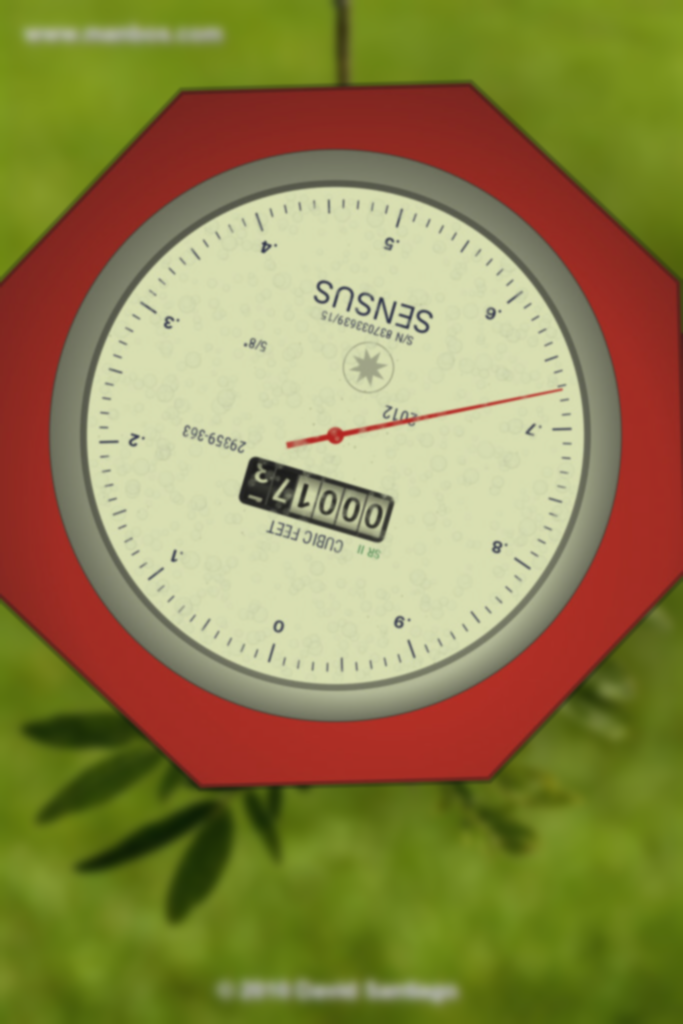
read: 172.67 ft³
